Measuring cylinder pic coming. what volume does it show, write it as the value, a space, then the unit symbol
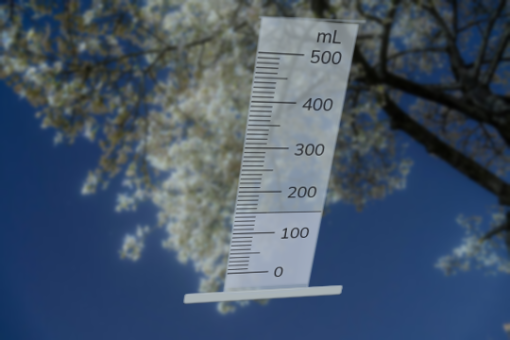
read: 150 mL
